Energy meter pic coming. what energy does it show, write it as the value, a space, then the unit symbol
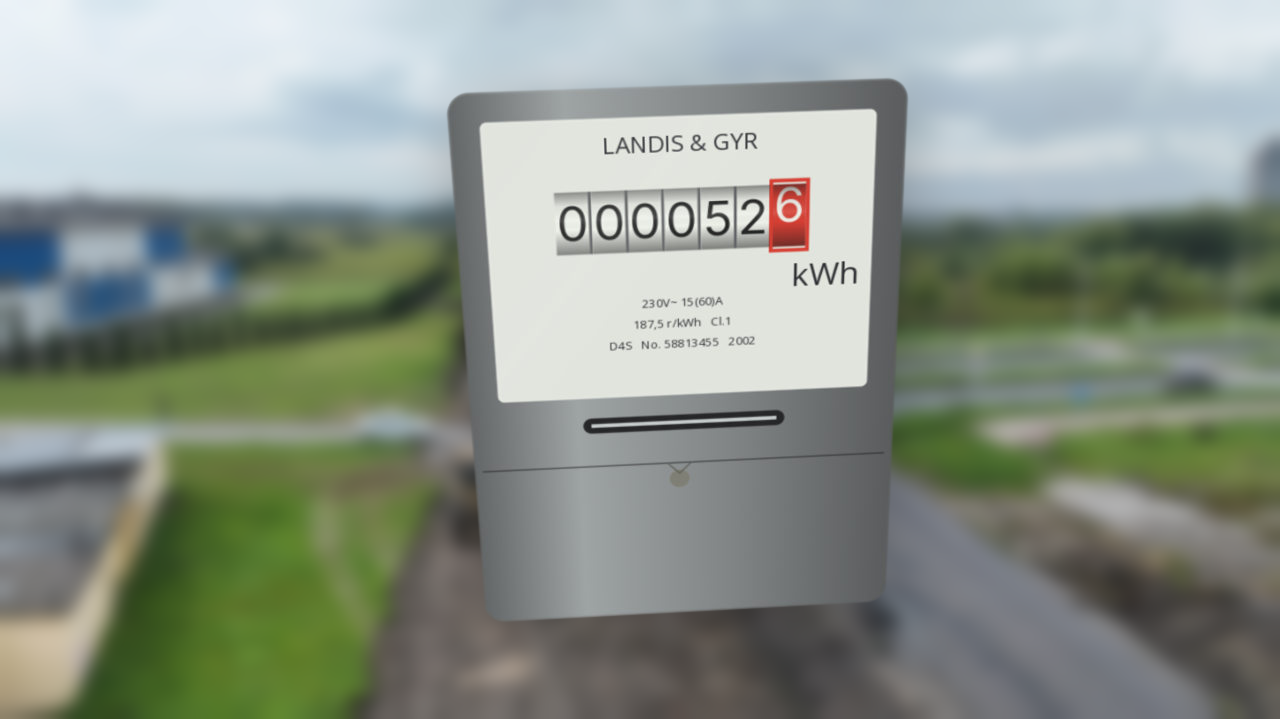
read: 52.6 kWh
